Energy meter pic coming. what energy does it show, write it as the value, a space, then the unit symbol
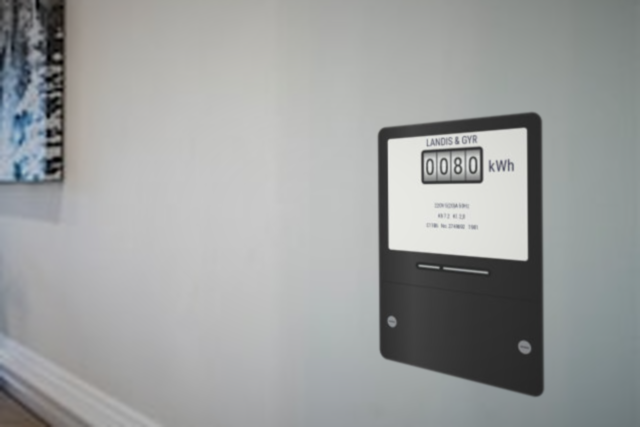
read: 80 kWh
